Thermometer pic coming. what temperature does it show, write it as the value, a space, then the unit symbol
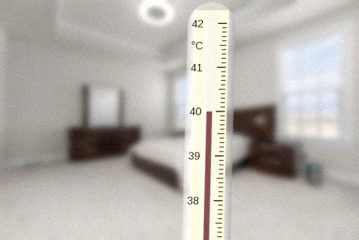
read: 40 °C
